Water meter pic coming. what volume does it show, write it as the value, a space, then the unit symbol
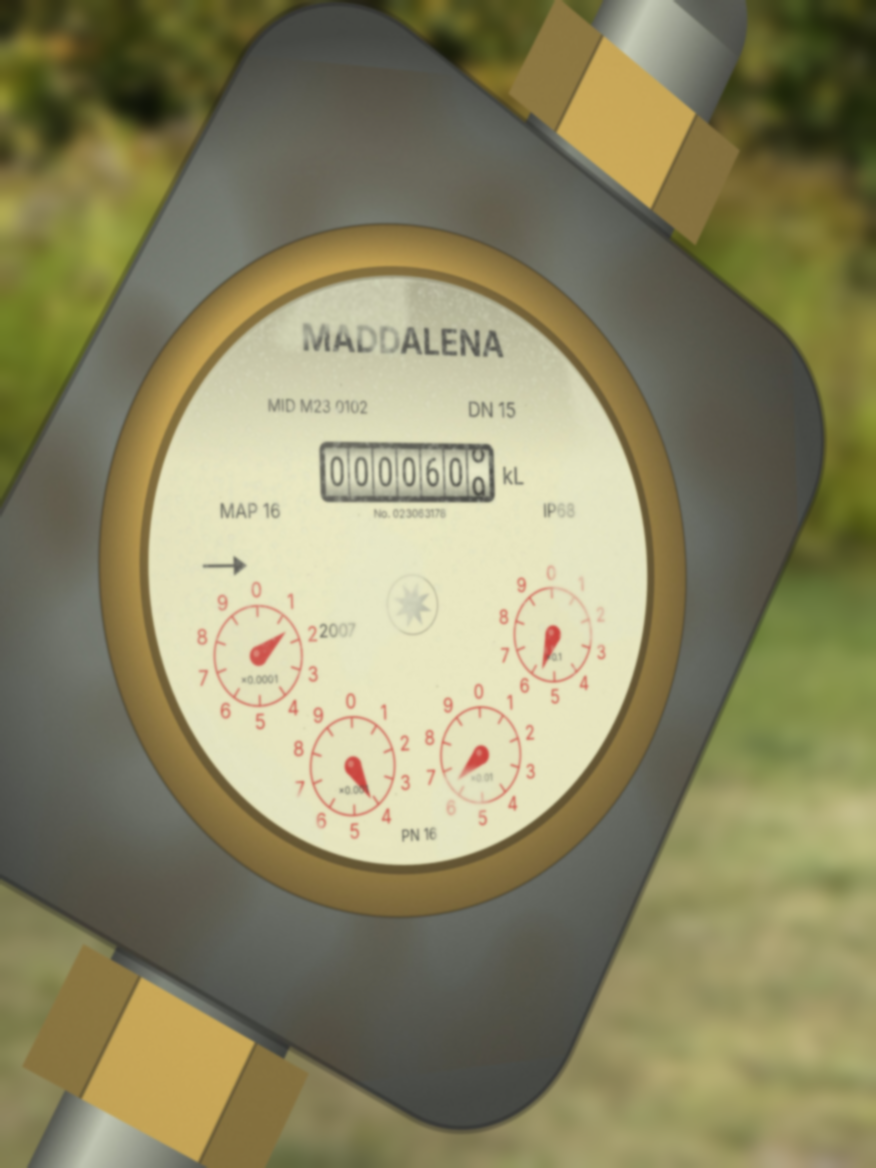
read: 608.5641 kL
